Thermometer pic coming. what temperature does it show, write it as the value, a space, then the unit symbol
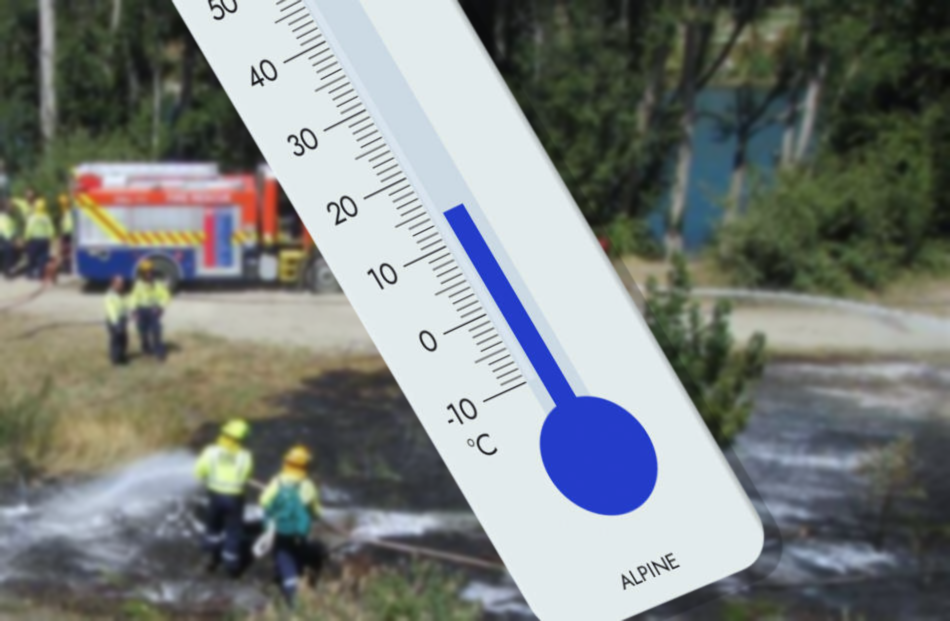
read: 14 °C
